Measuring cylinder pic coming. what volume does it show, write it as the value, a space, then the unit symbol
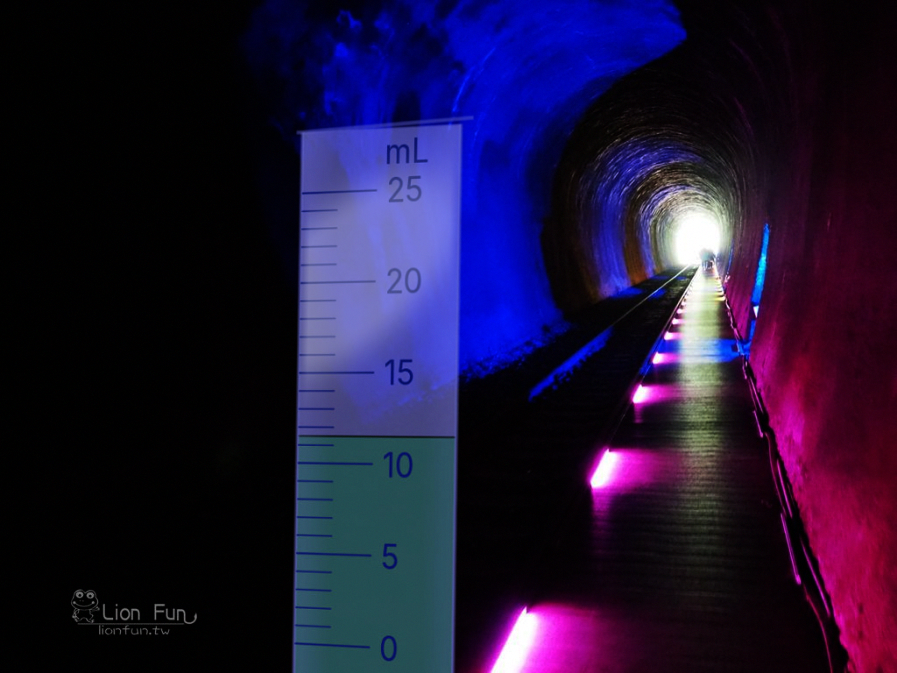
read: 11.5 mL
